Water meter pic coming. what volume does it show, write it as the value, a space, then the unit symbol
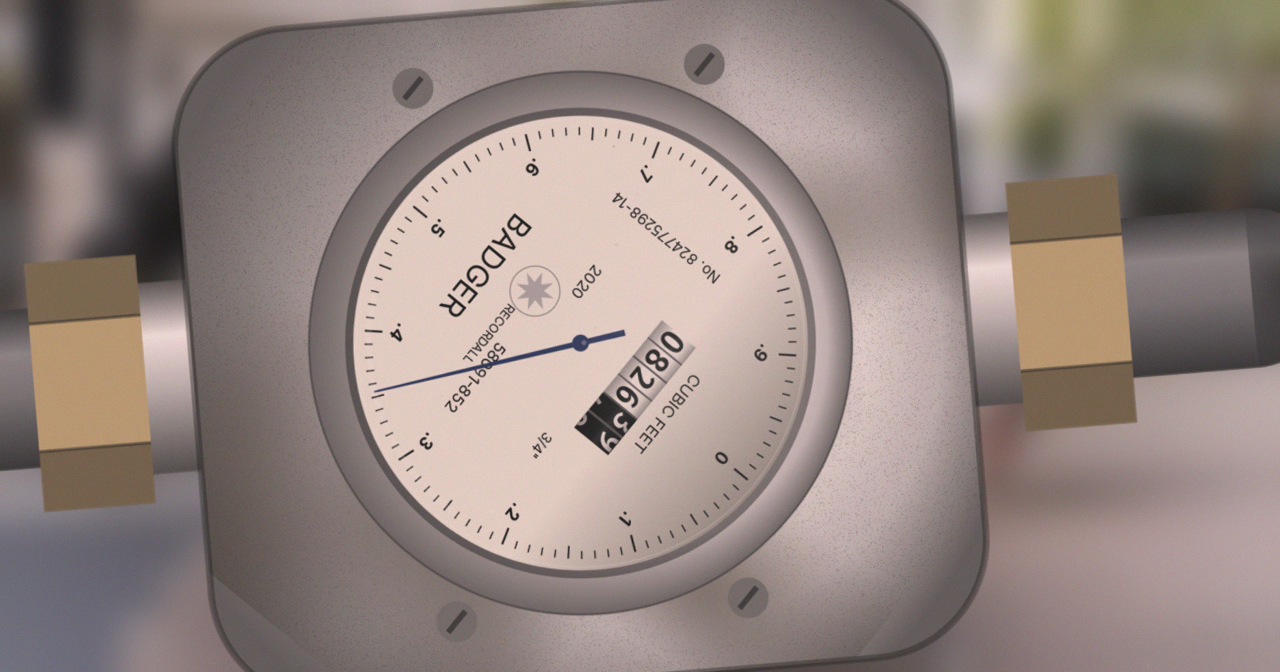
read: 82639.35 ft³
